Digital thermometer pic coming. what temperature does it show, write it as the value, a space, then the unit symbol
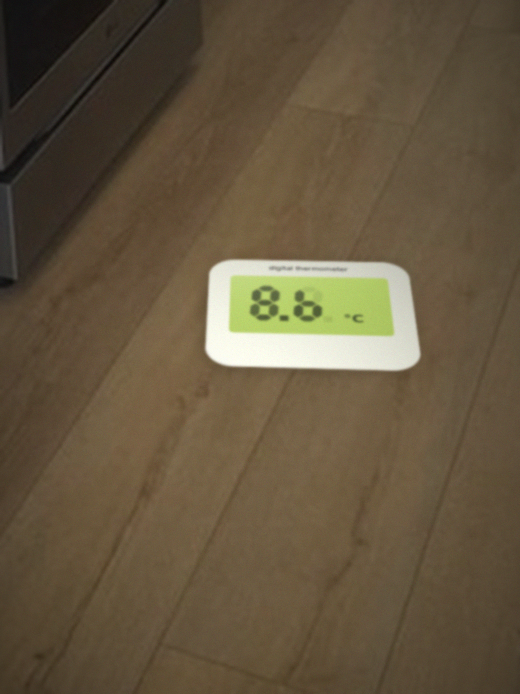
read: 8.6 °C
